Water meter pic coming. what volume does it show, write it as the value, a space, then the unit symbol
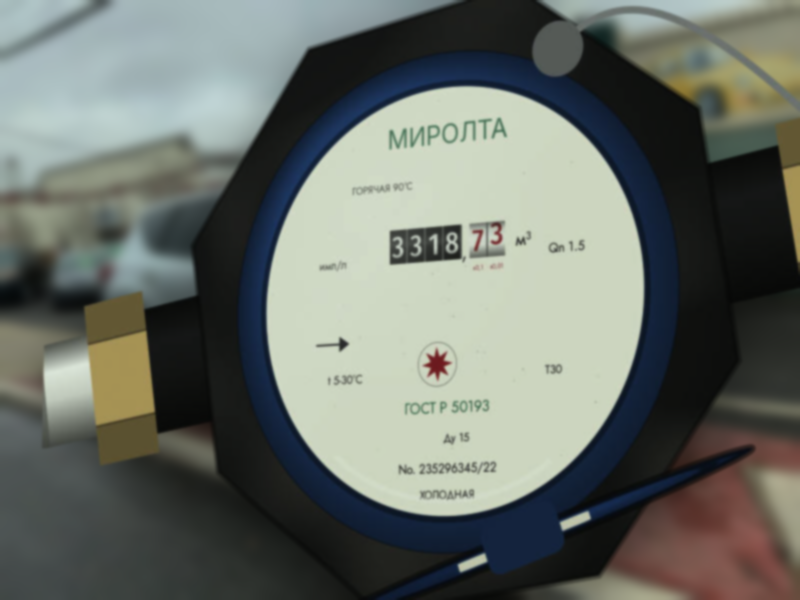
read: 3318.73 m³
